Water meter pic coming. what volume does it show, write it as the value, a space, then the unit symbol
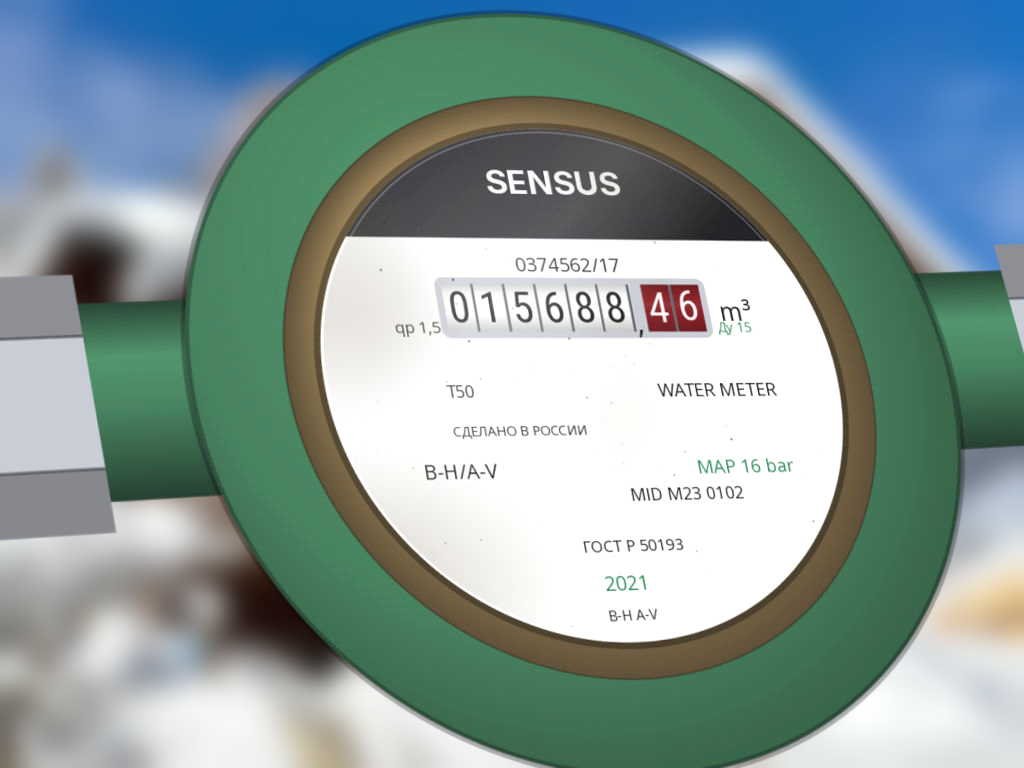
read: 15688.46 m³
